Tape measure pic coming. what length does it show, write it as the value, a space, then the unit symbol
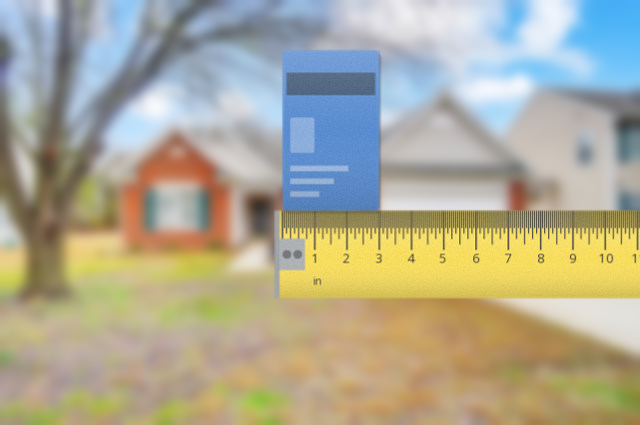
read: 3 in
